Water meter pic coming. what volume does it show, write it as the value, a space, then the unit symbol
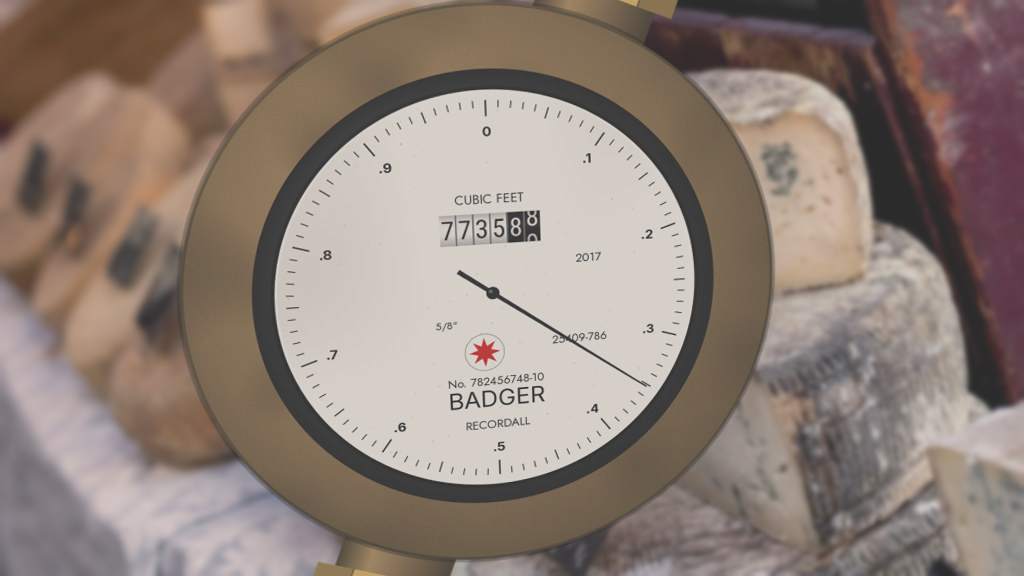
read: 773588.35 ft³
